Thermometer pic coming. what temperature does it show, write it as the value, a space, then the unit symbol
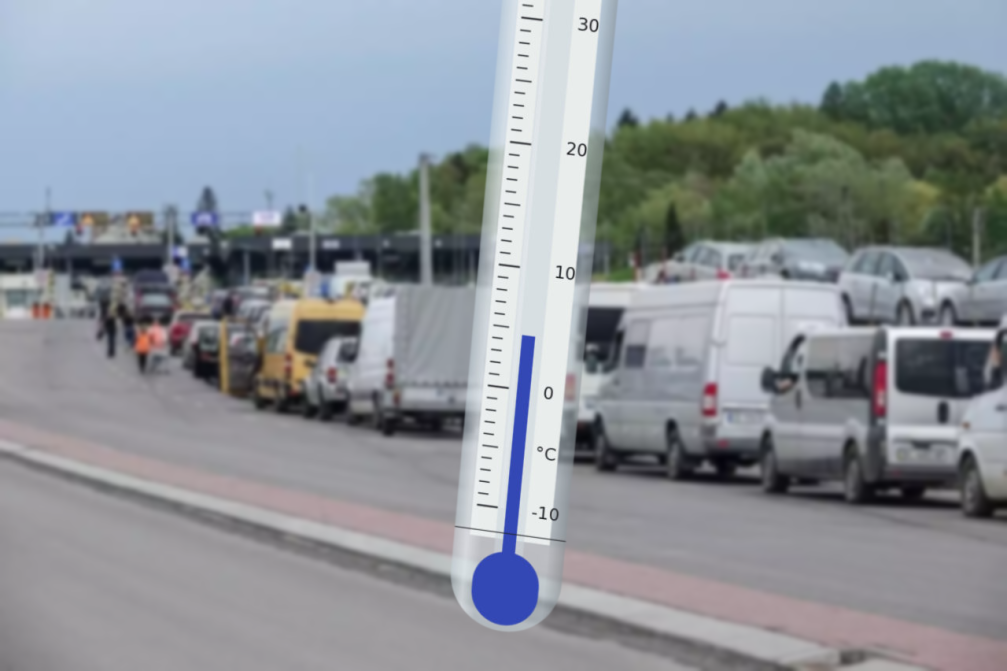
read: 4.5 °C
